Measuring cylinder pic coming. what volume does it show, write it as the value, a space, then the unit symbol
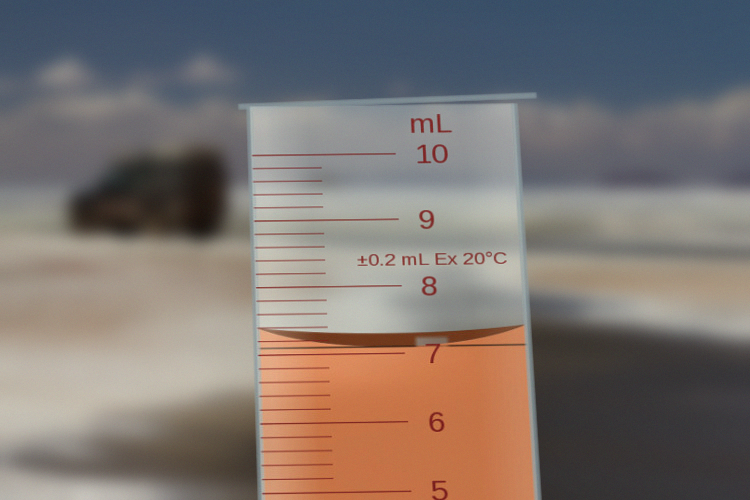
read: 7.1 mL
